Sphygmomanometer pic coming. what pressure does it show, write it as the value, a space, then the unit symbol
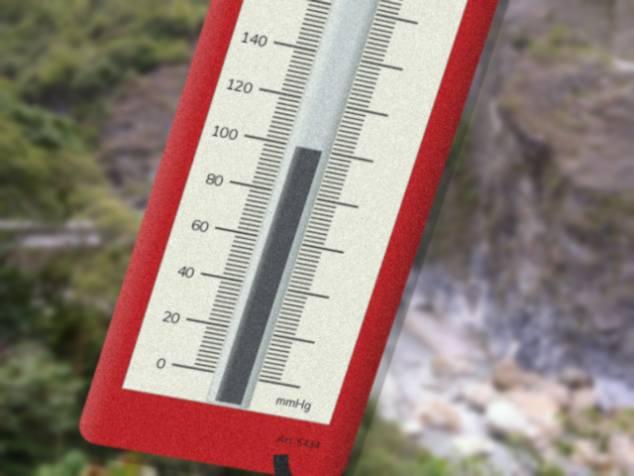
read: 100 mmHg
